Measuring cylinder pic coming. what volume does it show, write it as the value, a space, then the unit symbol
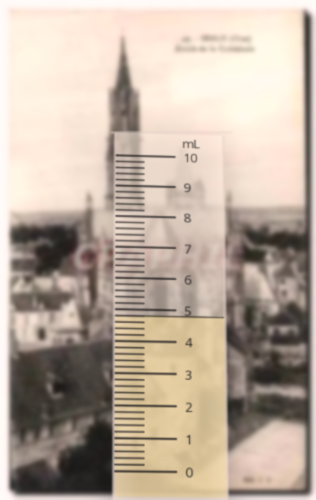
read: 4.8 mL
